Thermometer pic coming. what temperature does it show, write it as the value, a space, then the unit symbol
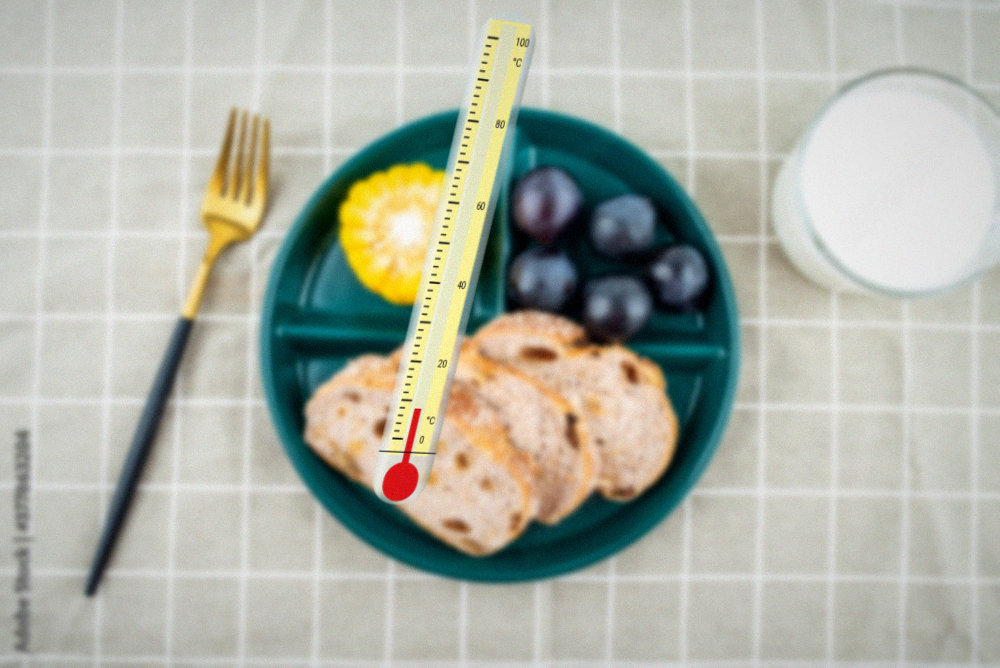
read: 8 °C
